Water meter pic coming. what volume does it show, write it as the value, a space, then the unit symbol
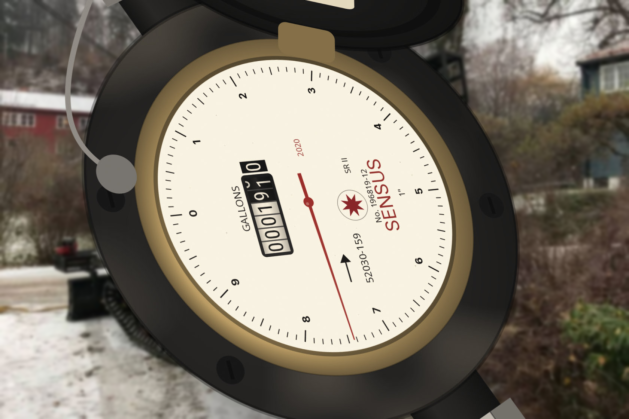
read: 1907.4 gal
